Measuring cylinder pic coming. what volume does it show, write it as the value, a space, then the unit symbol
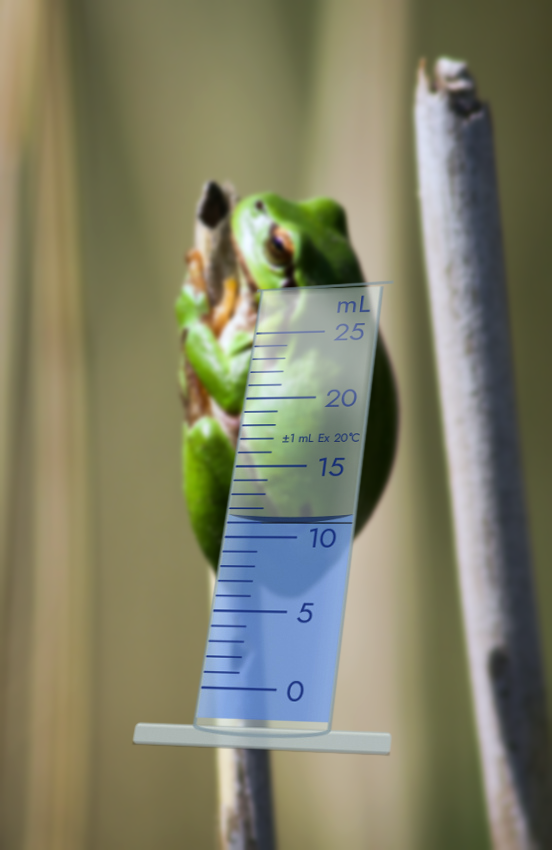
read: 11 mL
